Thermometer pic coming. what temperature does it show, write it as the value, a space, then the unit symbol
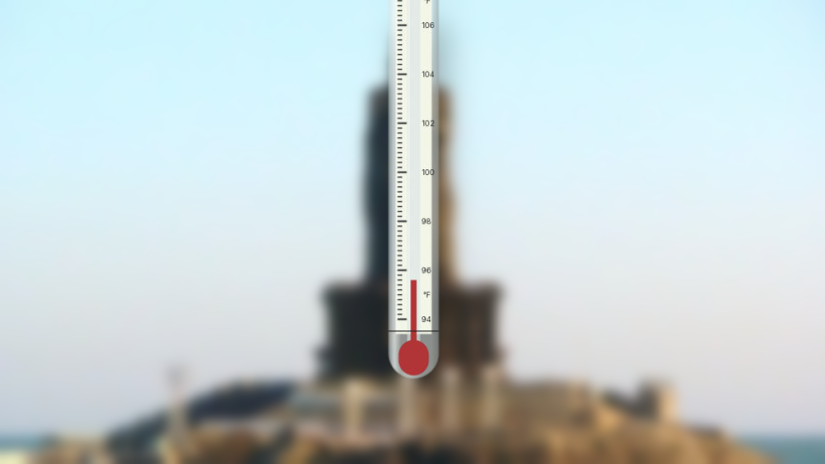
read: 95.6 °F
